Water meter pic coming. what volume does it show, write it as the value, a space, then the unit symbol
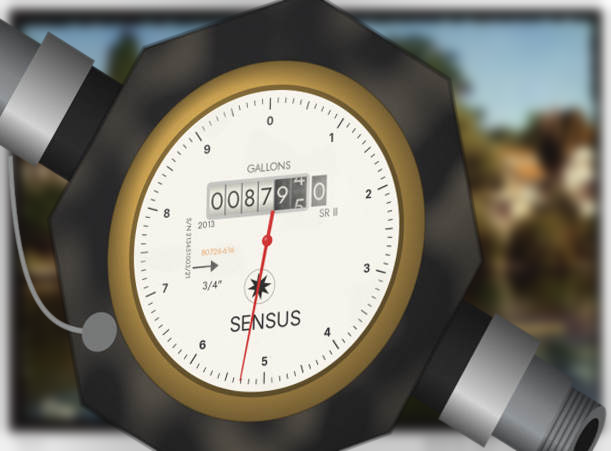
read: 87945.3 gal
